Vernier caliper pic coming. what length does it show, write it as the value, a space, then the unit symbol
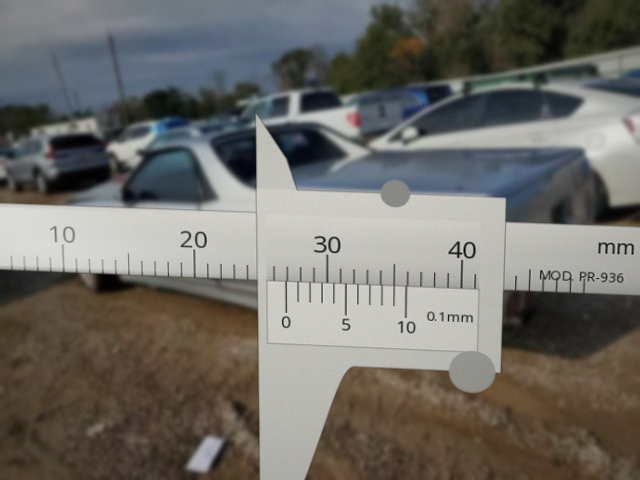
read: 26.9 mm
